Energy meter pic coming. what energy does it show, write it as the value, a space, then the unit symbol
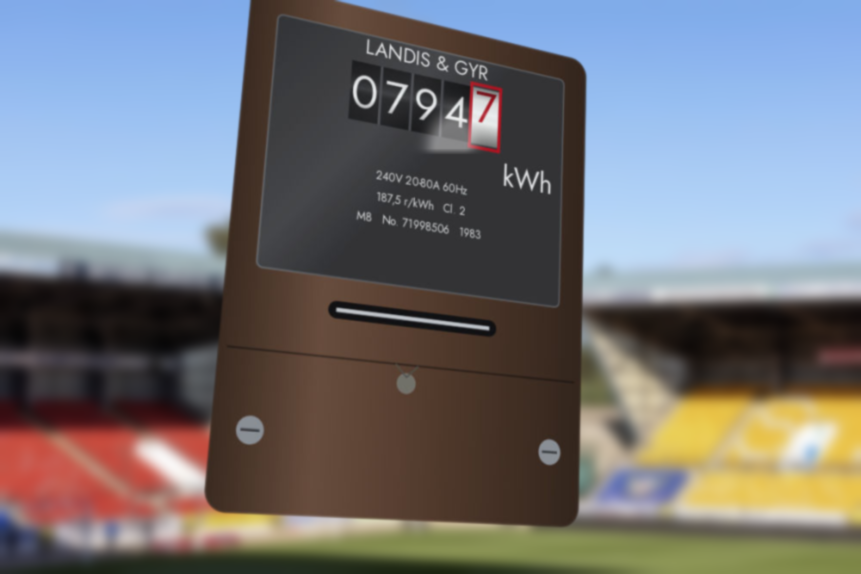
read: 794.7 kWh
